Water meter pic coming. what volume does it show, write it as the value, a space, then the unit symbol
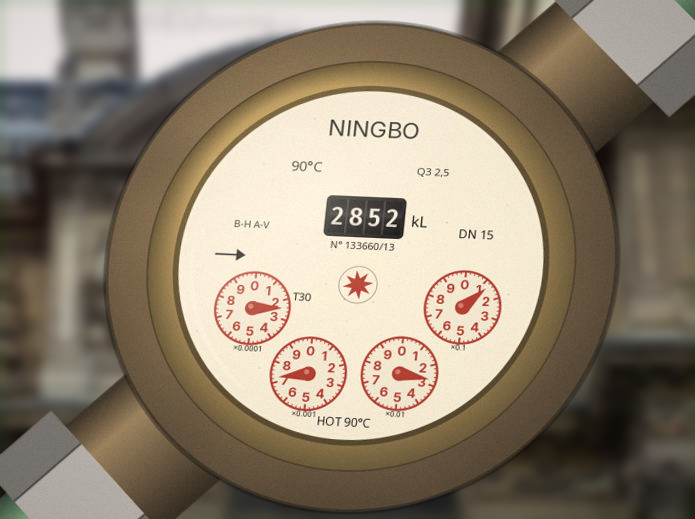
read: 2852.1272 kL
